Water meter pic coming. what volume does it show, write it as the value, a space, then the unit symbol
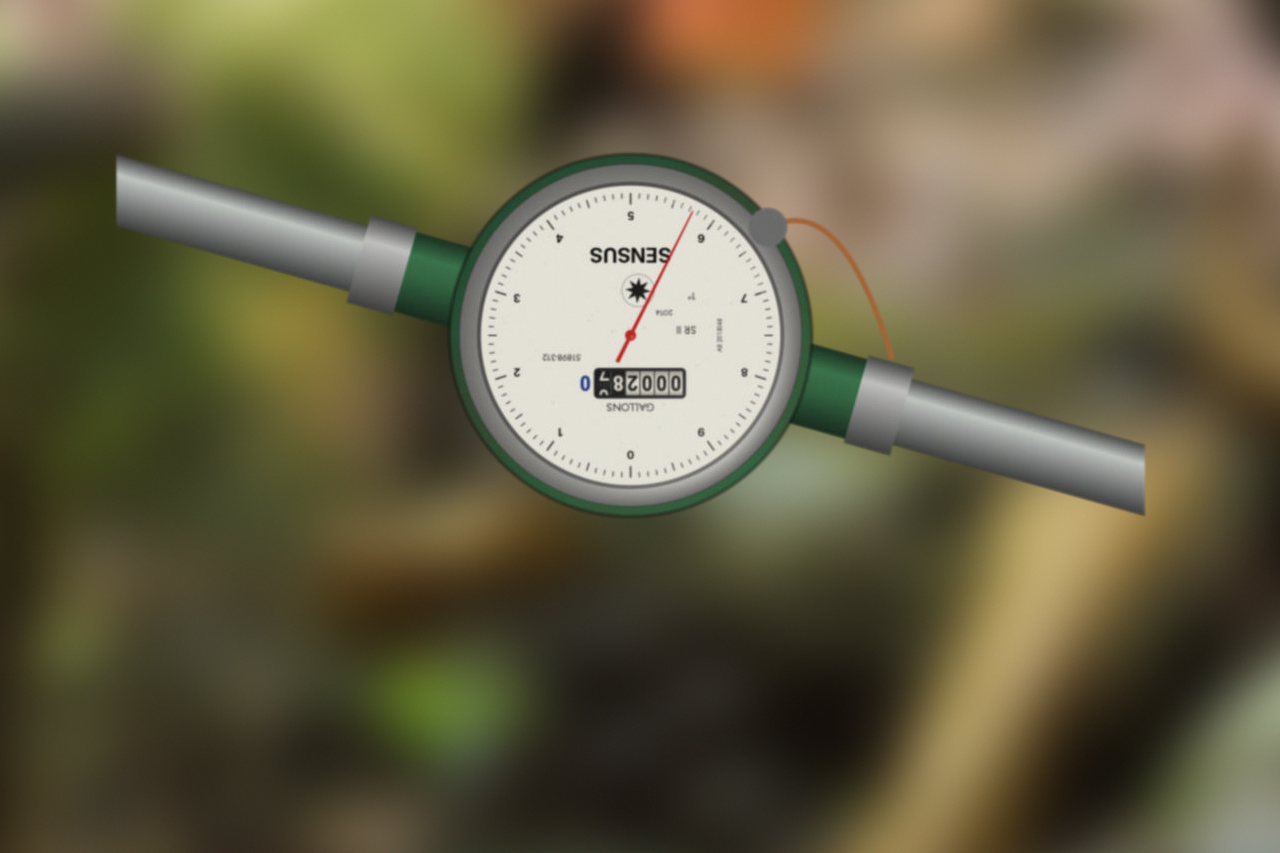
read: 2865.7 gal
